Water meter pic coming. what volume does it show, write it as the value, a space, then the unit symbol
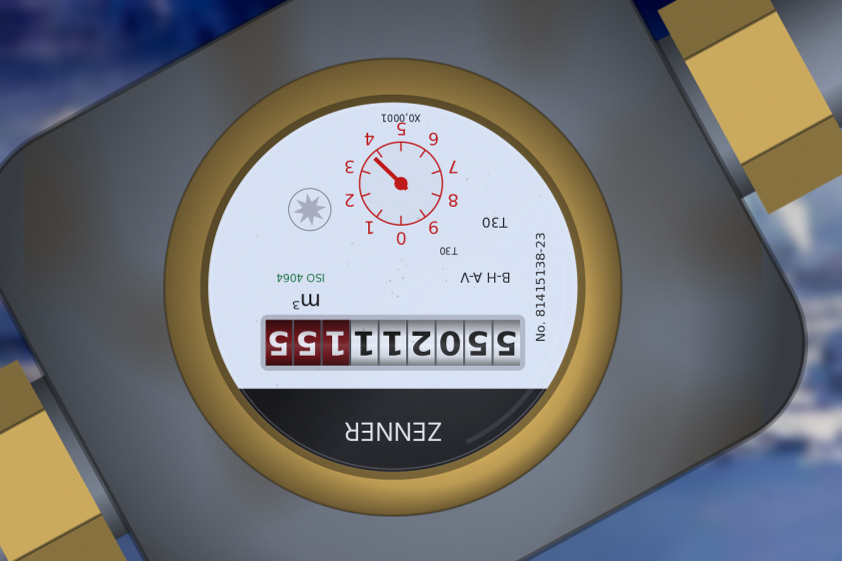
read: 550211.1553 m³
